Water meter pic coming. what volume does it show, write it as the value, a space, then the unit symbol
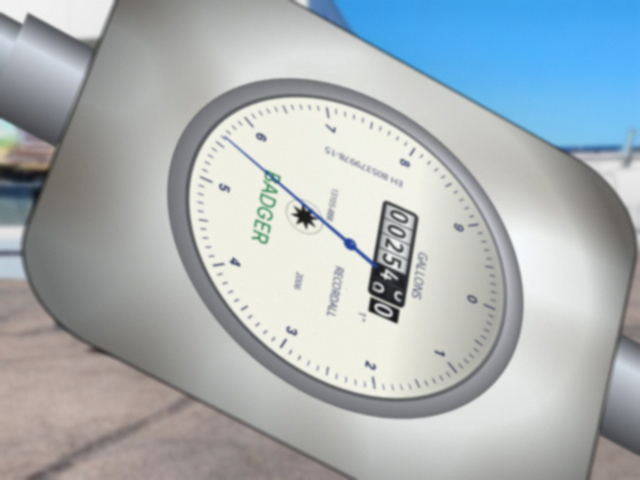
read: 25485.6 gal
